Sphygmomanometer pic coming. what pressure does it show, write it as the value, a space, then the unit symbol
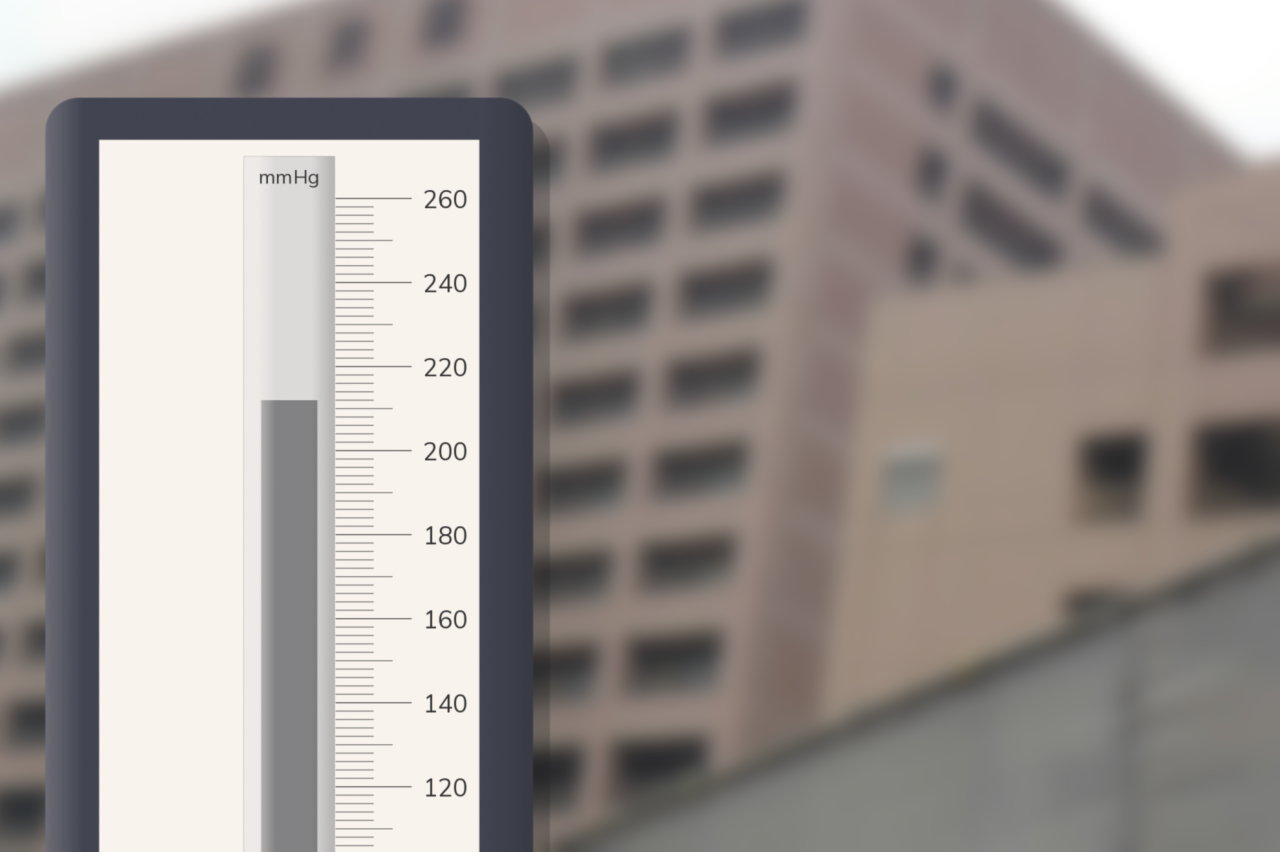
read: 212 mmHg
